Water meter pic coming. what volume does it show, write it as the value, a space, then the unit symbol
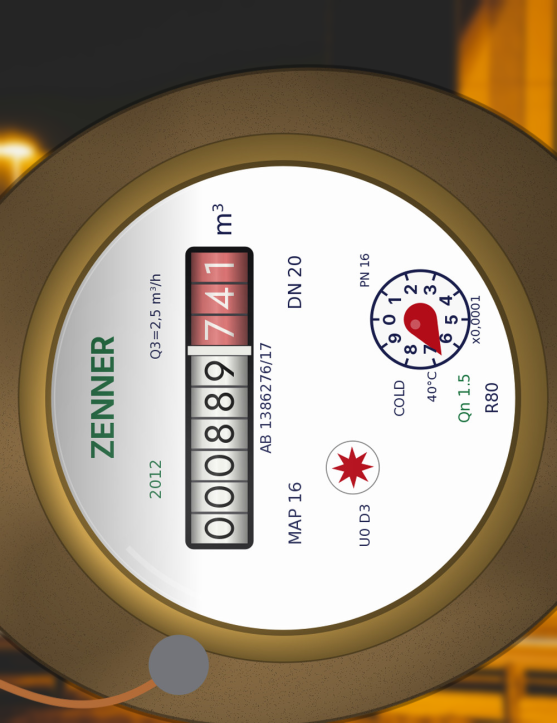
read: 889.7416 m³
